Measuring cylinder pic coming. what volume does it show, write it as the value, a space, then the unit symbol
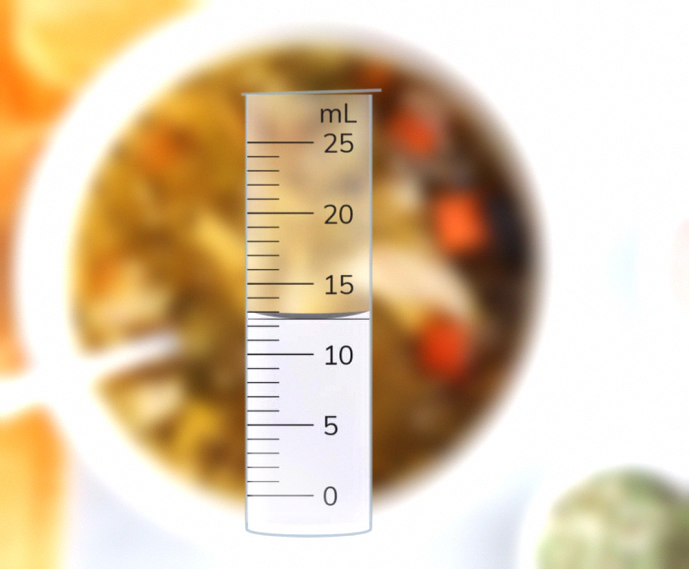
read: 12.5 mL
